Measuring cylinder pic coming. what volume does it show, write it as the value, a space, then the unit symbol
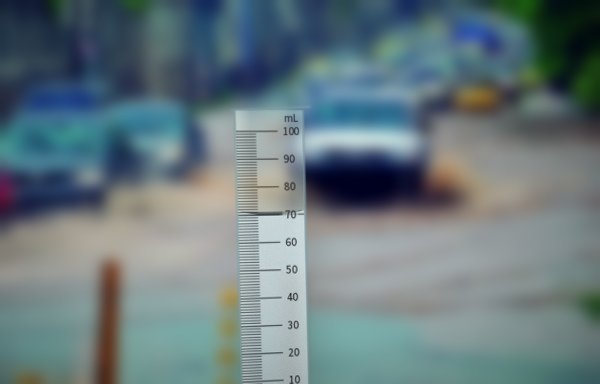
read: 70 mL
